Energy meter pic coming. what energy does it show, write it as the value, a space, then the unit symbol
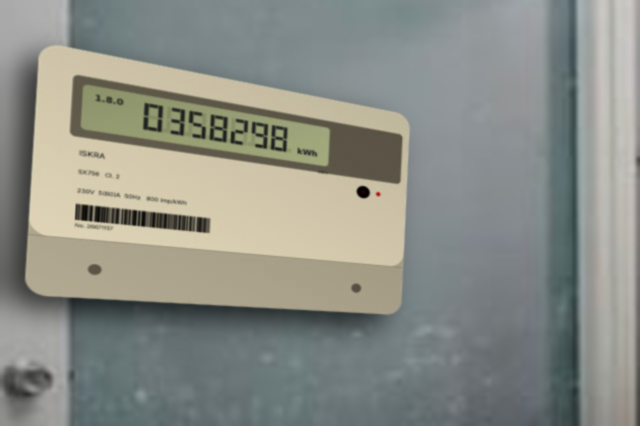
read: 358298 kWh
